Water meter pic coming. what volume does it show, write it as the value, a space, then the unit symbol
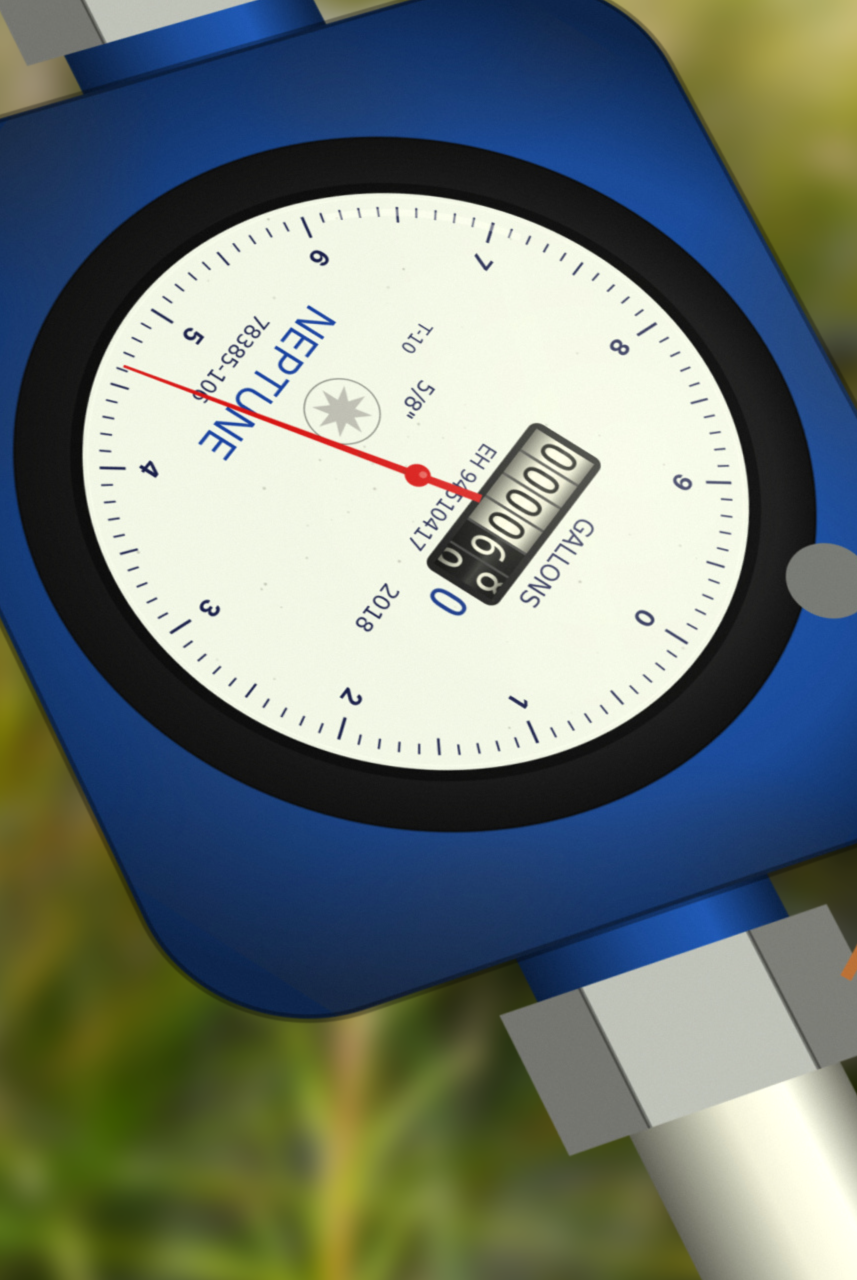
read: 684.6 gal
